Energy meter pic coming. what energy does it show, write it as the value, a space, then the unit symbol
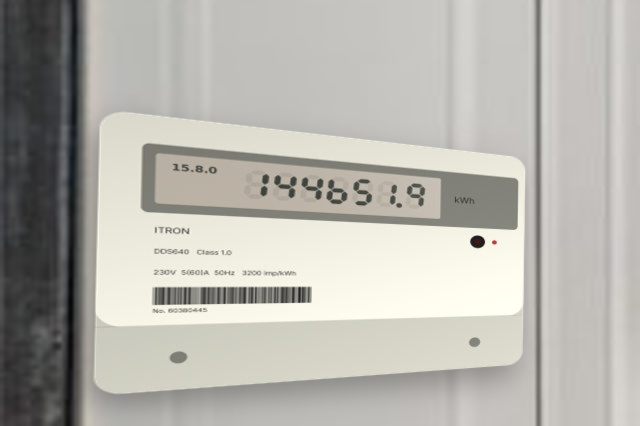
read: 144651.9 kWh
